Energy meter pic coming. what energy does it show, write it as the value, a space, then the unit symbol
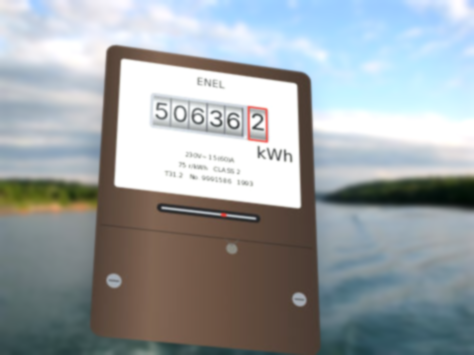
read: 50636.2 kWh
